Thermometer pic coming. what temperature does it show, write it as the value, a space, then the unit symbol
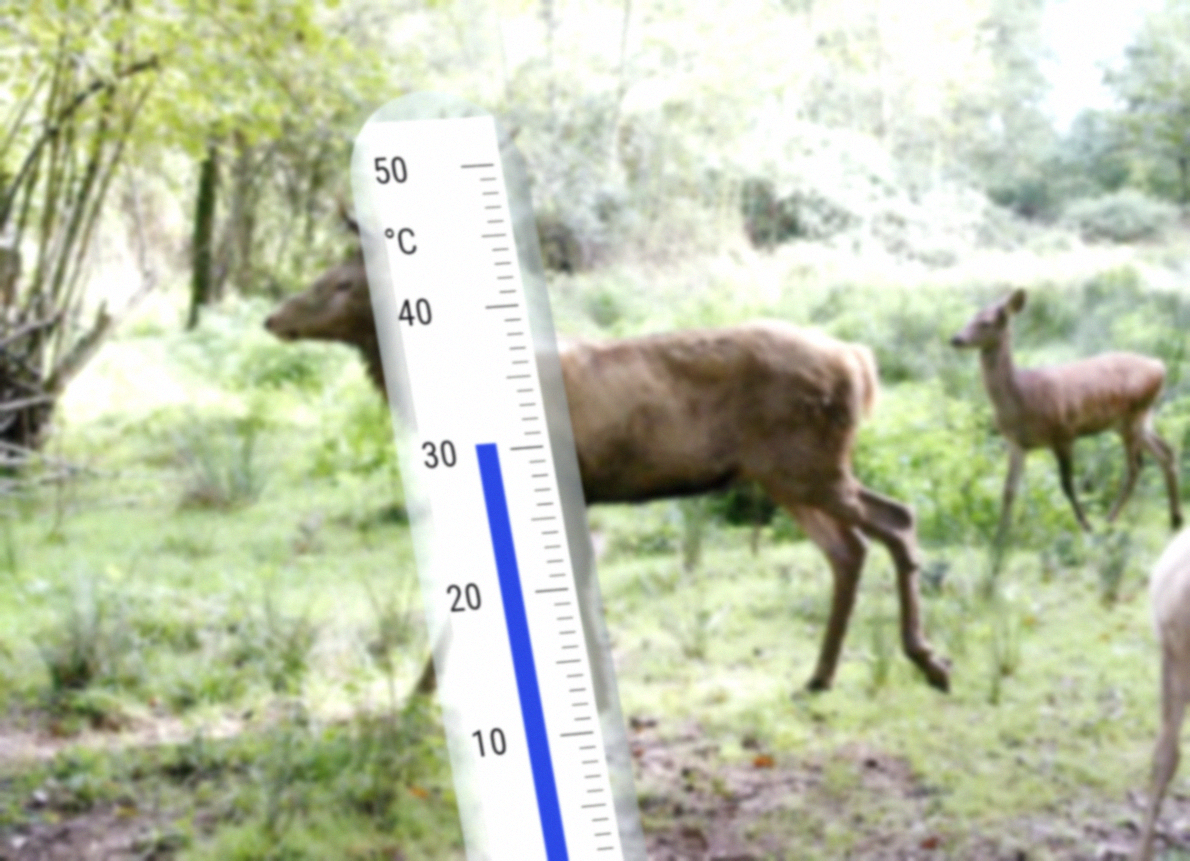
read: 30.5 °C
